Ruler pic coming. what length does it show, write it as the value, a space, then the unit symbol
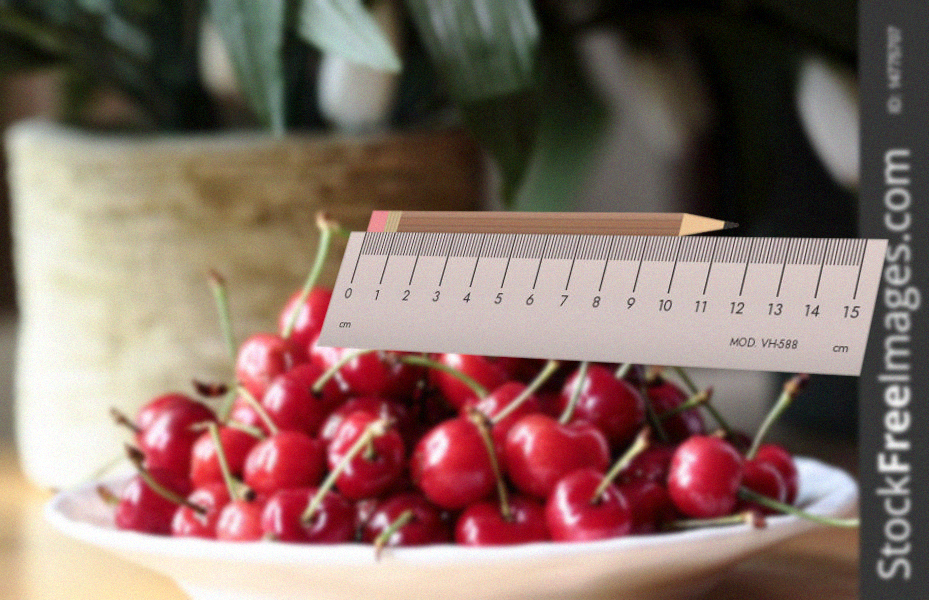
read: 11.5 cm
